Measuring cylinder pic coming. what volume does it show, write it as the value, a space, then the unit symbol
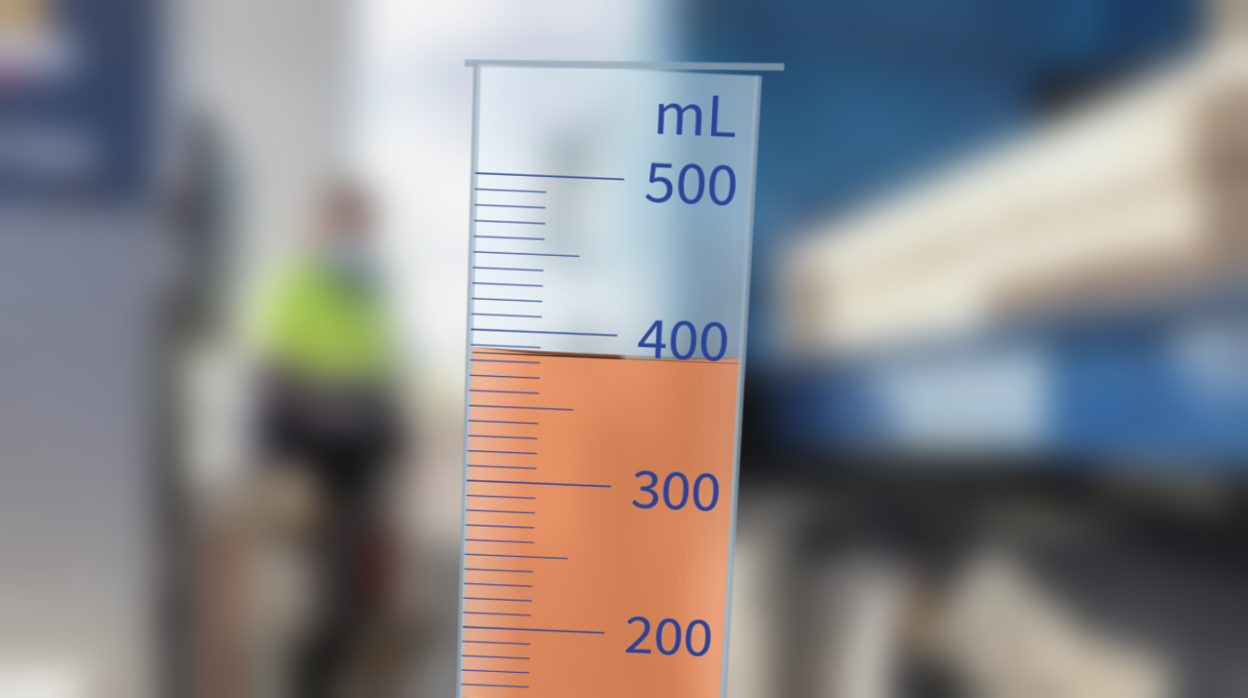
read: 385 mL
